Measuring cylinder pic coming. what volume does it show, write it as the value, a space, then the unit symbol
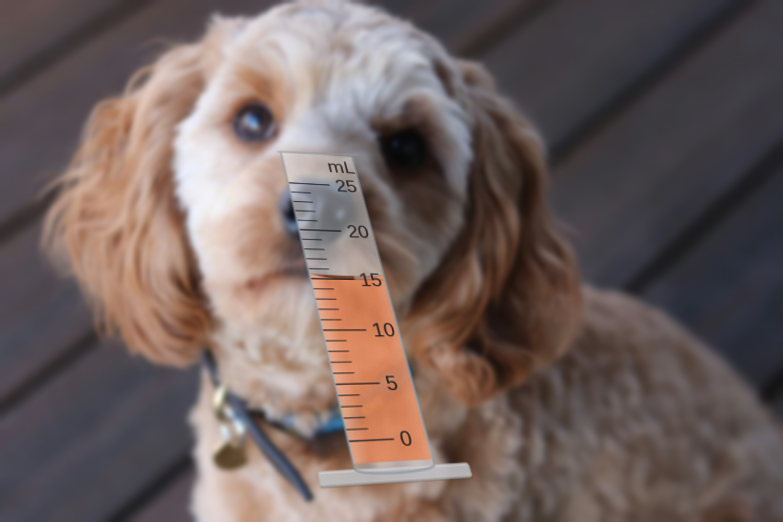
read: 15 mL
